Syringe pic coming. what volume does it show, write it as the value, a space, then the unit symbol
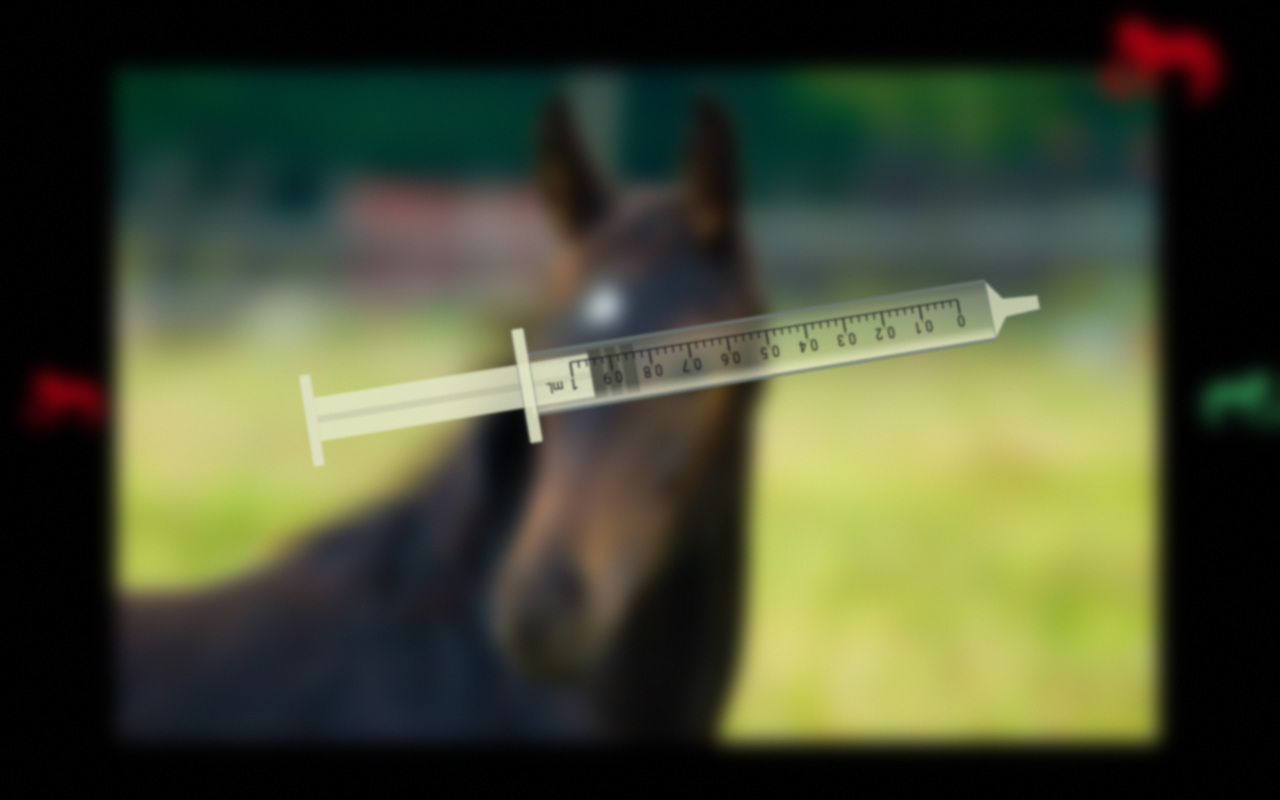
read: 0.84 mL
